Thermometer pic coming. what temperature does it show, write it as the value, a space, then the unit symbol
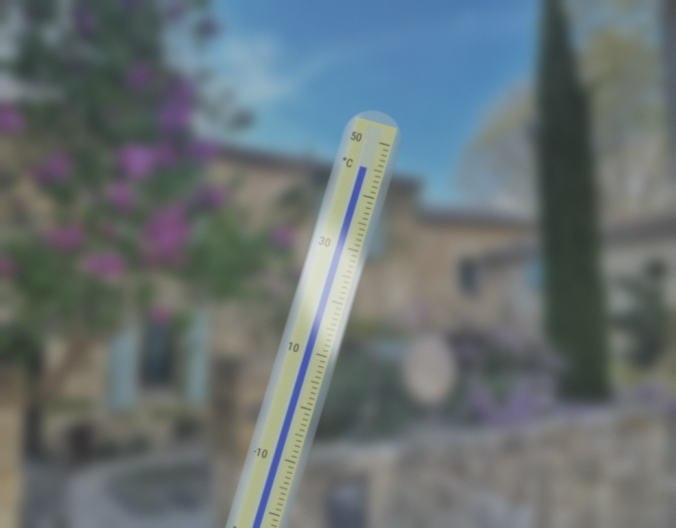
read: 45 °C
